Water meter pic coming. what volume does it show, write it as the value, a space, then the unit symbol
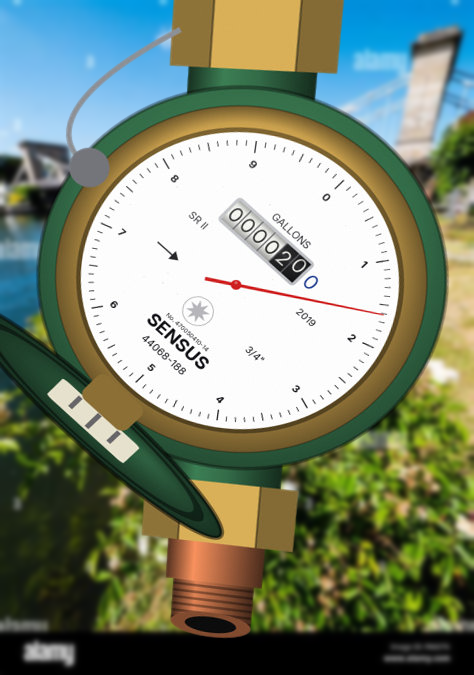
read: 201.6 gal
